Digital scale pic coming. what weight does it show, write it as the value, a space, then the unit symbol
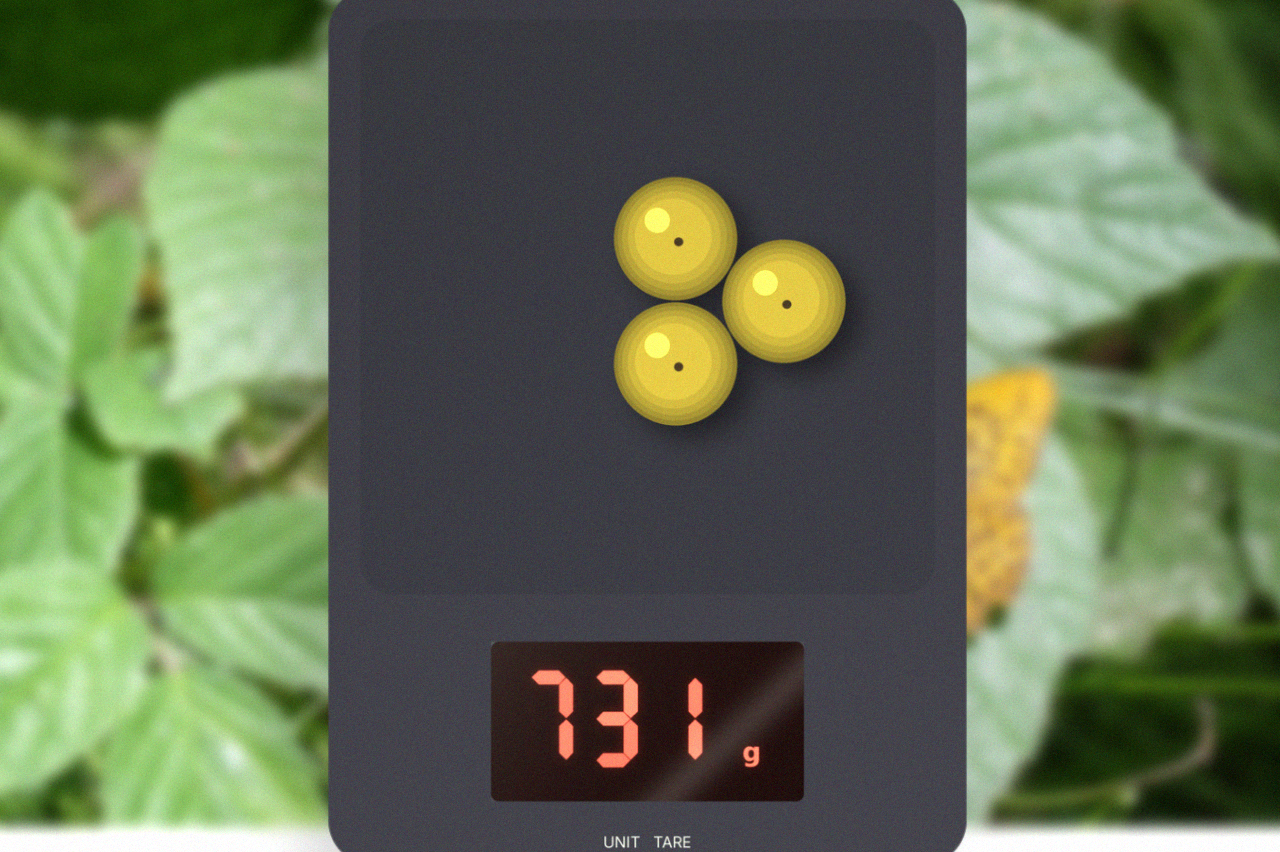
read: 731 g
